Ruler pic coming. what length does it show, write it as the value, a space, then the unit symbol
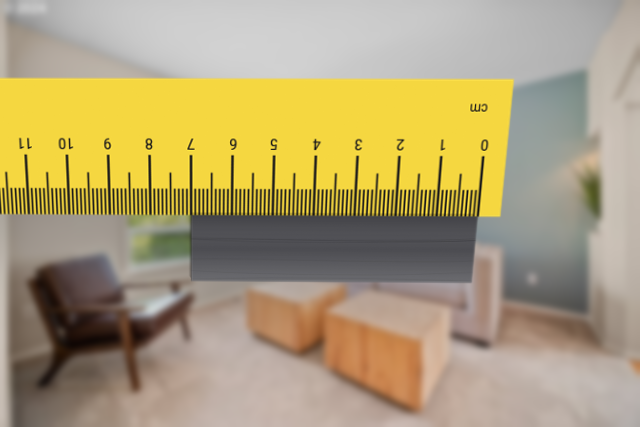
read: 7 cm
